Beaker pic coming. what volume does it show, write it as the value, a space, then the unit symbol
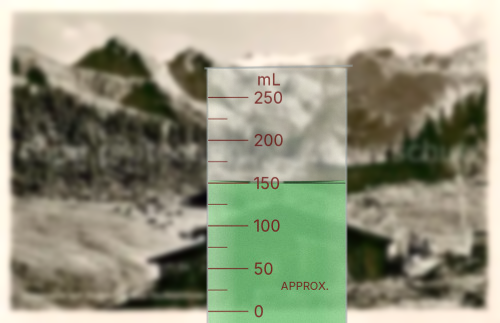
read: 150 mL
